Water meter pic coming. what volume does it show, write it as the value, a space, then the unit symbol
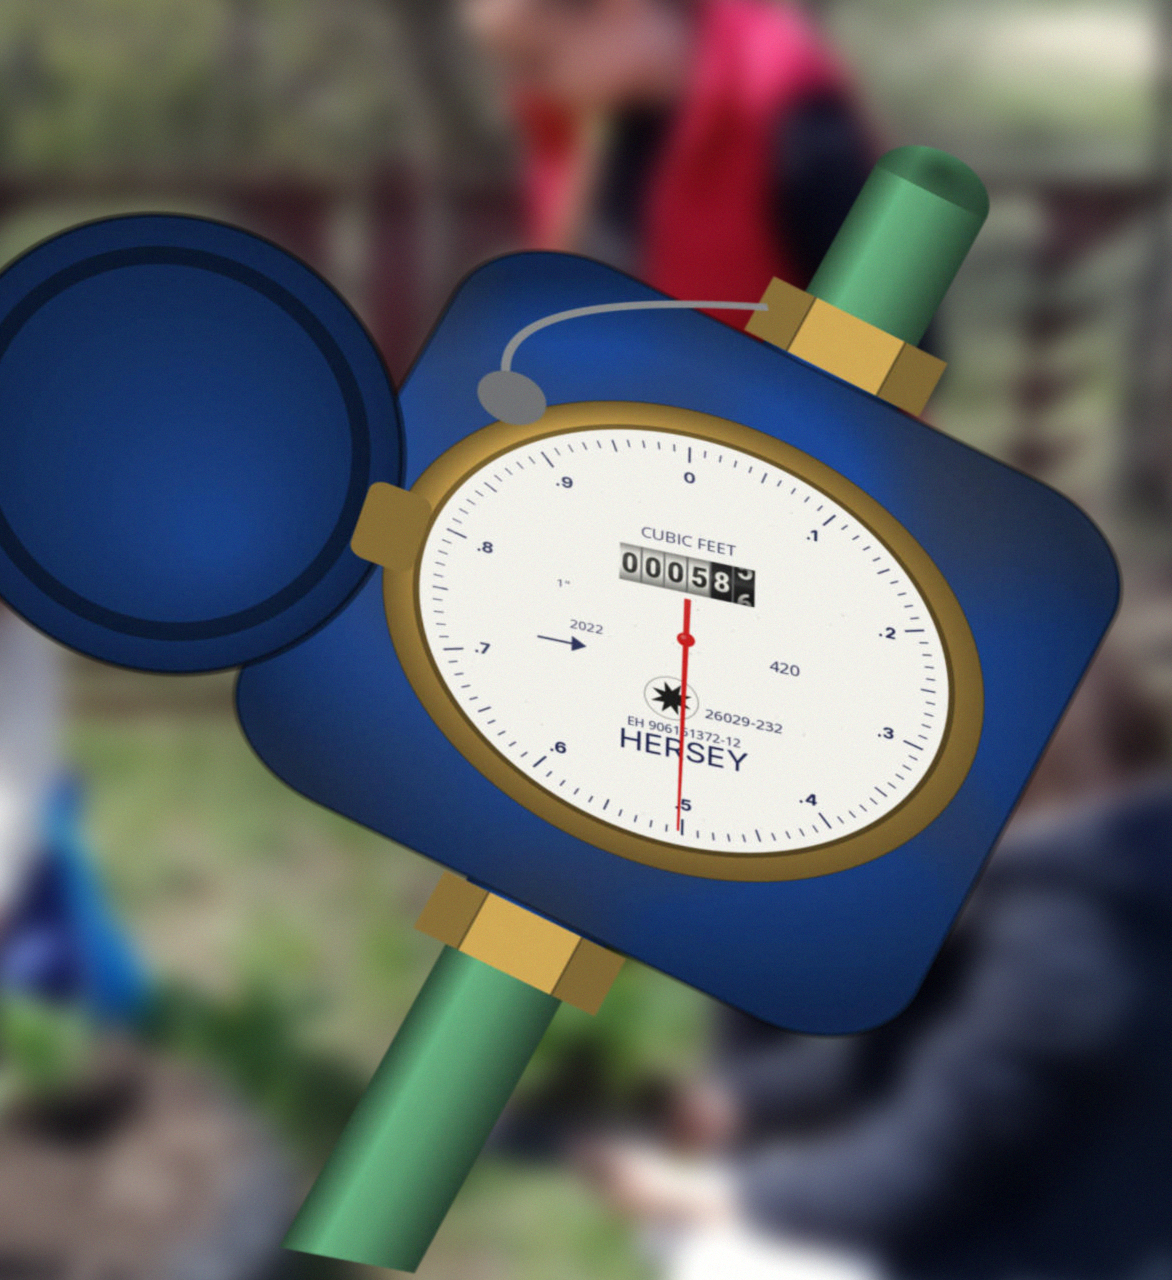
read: 585.50 ft³
